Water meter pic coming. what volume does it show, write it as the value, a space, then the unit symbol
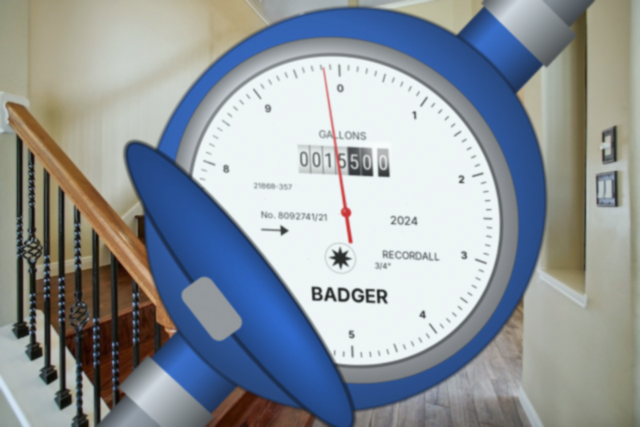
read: 15499.8 gal
